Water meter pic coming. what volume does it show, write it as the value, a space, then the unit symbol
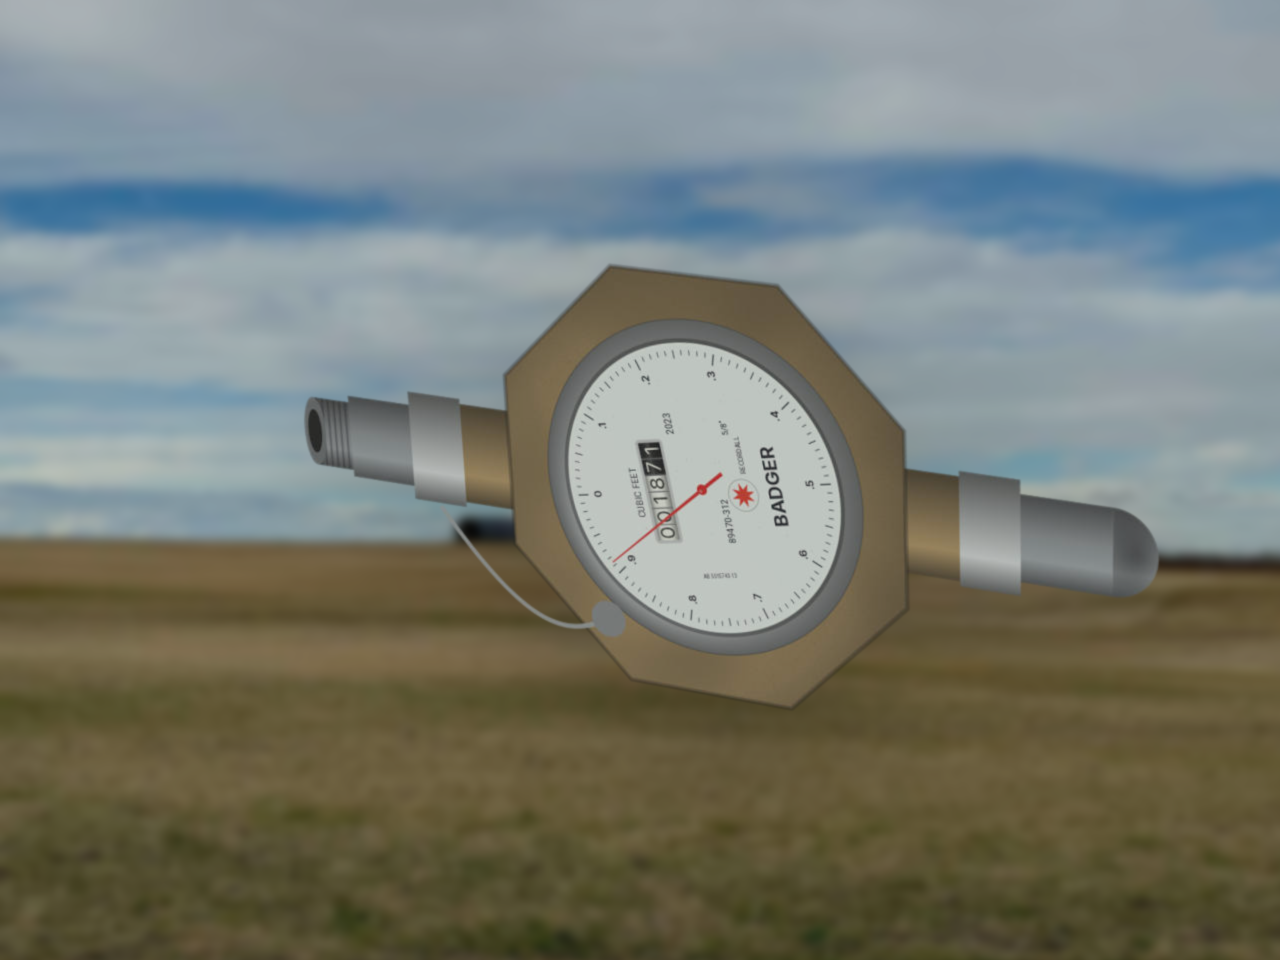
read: 1870.91 ft³
